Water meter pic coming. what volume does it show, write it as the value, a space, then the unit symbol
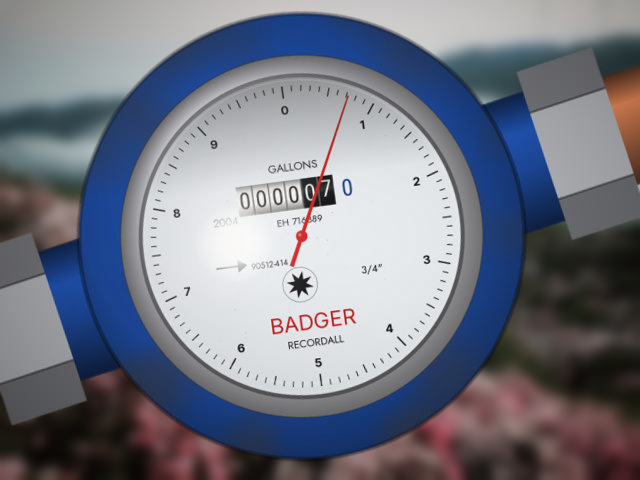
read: 70.7 gal
